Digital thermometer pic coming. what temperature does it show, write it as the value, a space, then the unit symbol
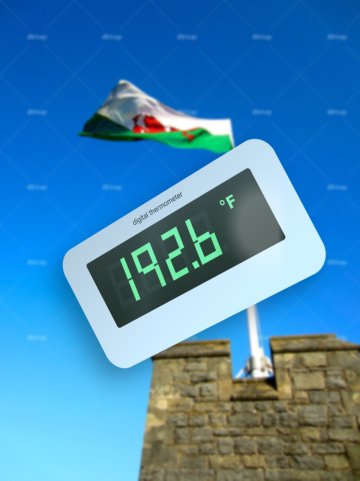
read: 192.6 °F
